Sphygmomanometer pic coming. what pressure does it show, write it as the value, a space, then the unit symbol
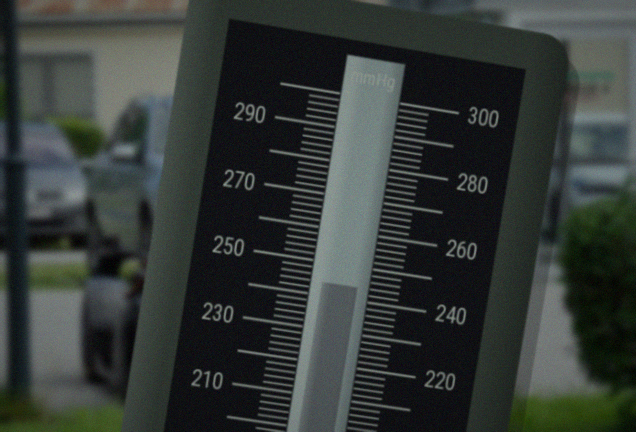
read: 244 mmHg
